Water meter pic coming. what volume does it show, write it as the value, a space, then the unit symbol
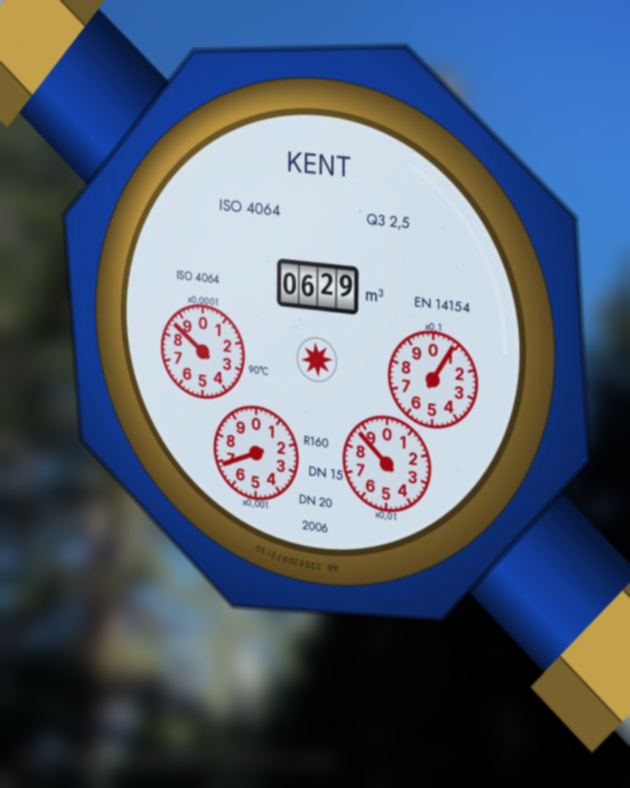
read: 629.0868 m³
